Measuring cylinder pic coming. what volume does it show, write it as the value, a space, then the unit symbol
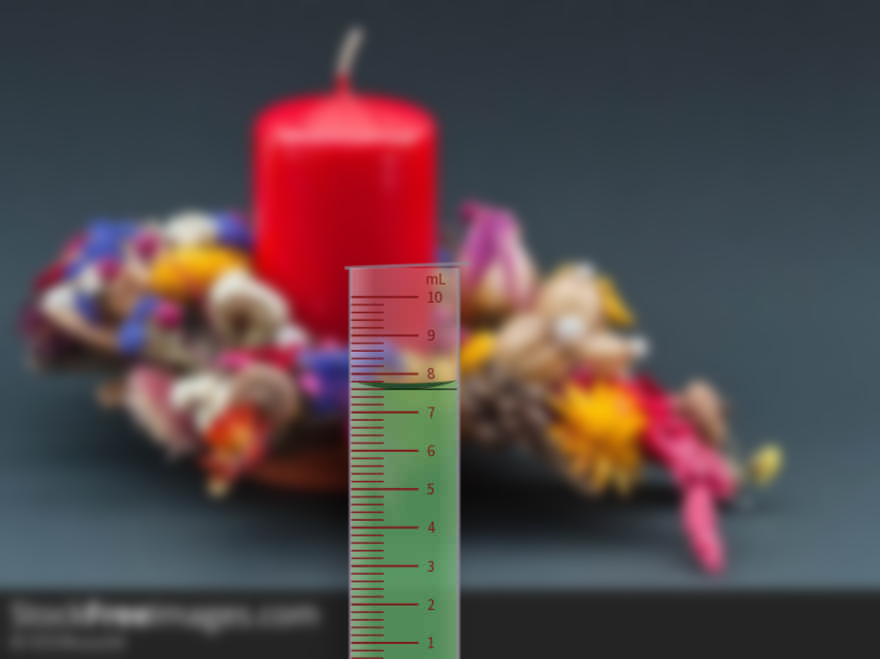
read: 7.6 mL
